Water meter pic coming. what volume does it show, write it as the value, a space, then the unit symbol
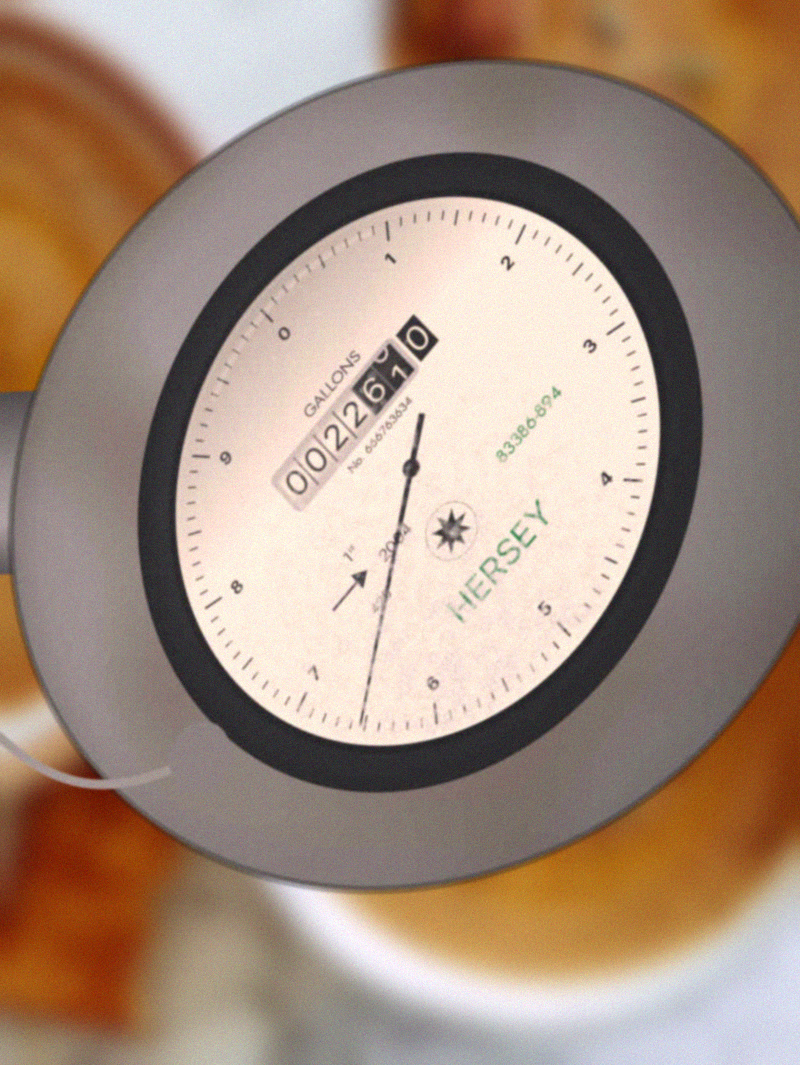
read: 22606.5 gal
